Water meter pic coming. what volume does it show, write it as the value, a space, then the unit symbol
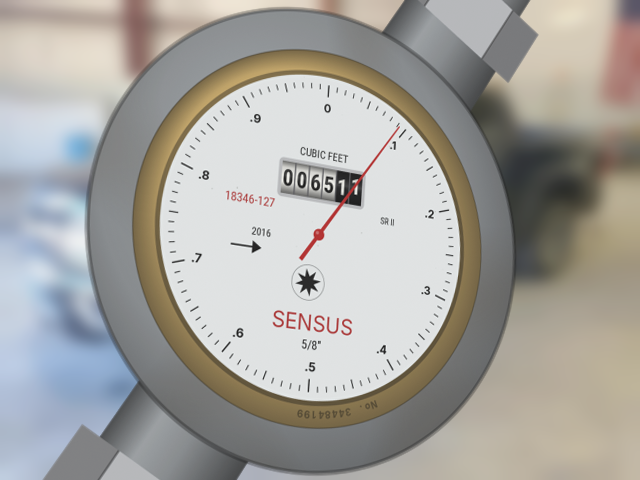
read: 6511.09 ft³
